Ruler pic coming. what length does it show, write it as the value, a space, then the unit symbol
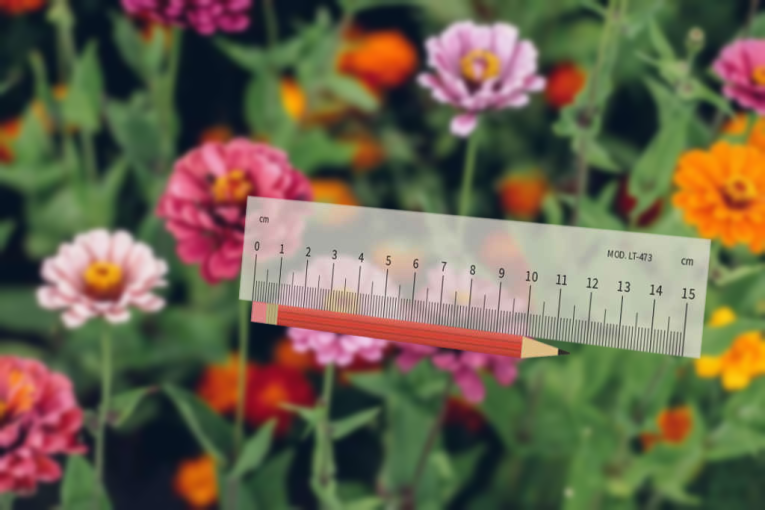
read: 11.5 cm
